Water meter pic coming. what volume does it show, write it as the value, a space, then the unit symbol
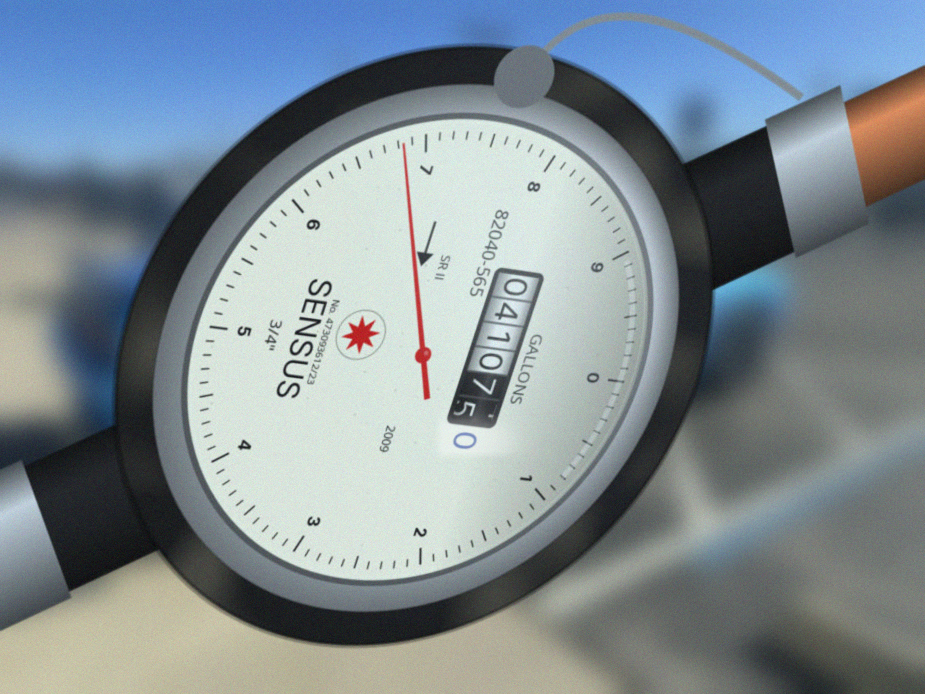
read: 410746.8 gal
